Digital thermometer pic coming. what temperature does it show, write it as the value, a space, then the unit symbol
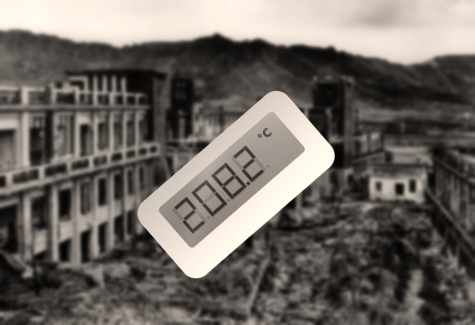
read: 208.2 °C
